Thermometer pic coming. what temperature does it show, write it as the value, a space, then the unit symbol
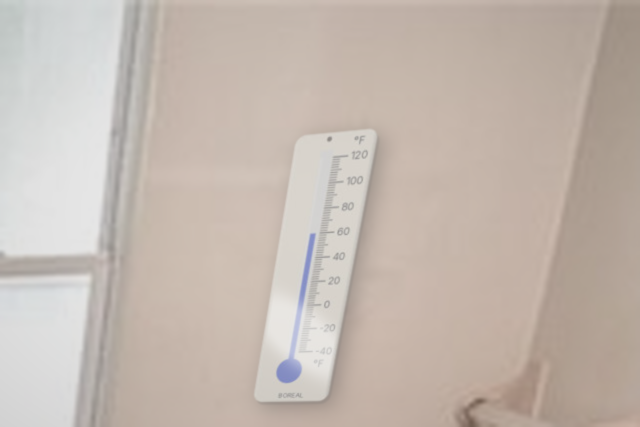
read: 60 °F
